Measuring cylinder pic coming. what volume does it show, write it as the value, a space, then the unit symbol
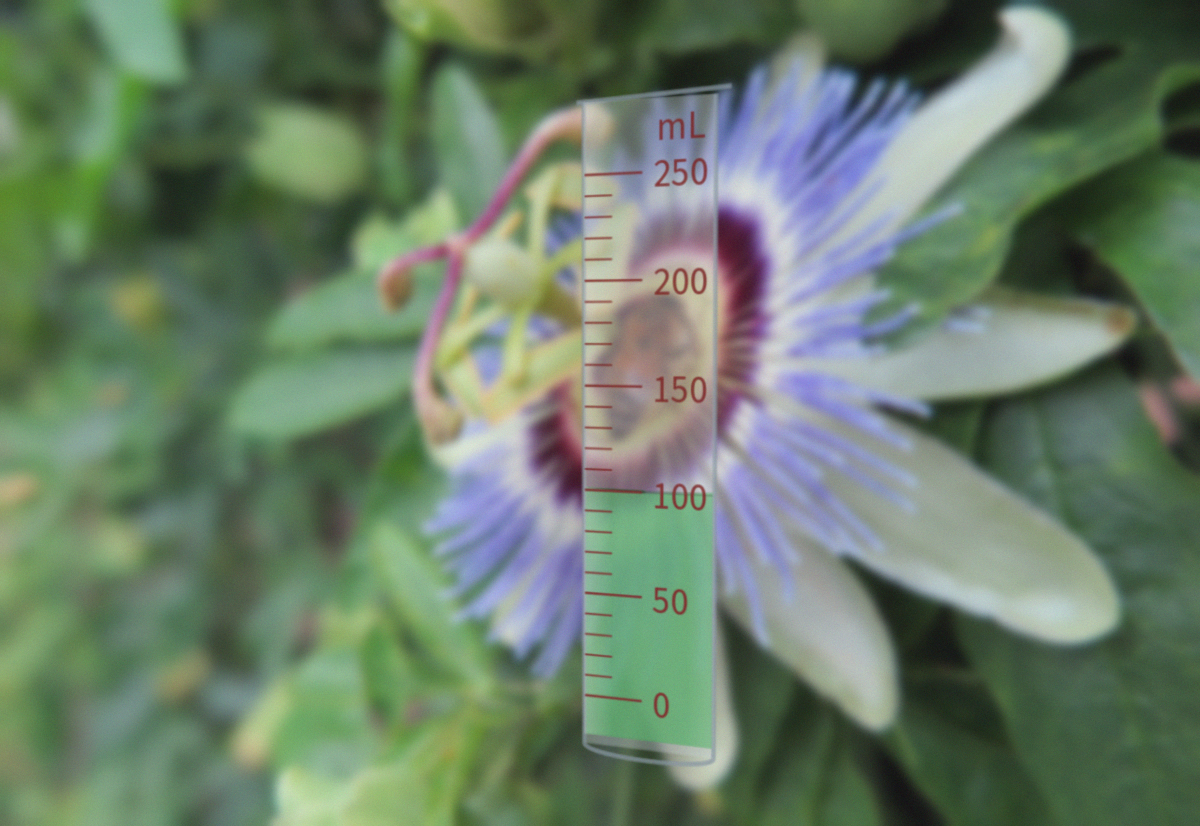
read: 100 mL
